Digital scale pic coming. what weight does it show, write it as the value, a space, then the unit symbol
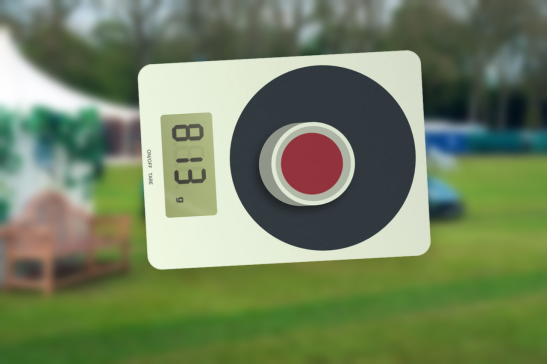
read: 813 g
